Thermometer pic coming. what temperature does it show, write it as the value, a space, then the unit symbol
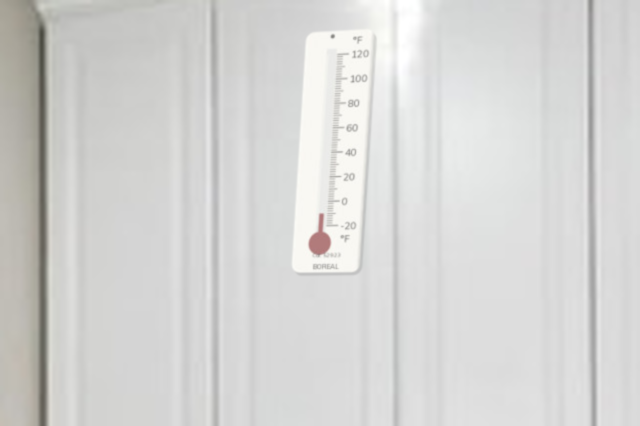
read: -10 °F
